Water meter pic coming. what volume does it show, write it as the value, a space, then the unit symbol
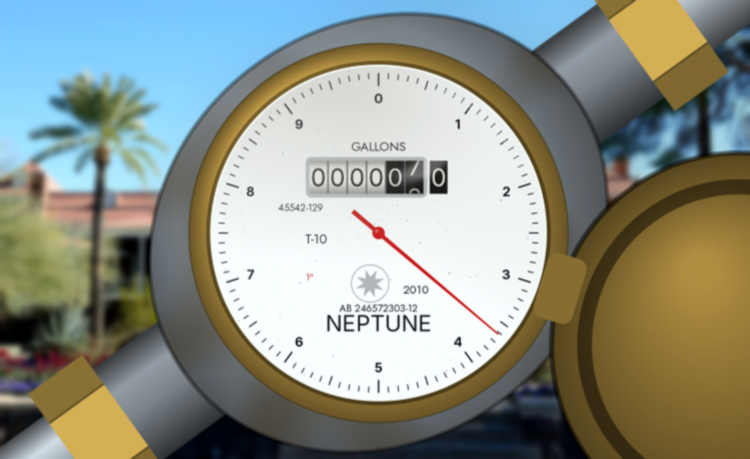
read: 73.6 gal
